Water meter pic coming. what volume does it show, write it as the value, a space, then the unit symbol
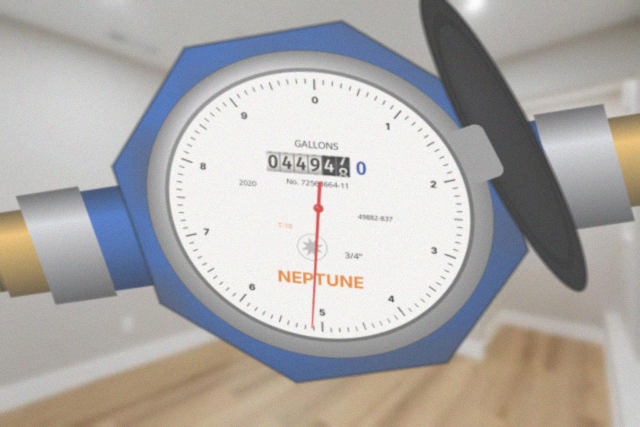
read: 449475.1 gal
